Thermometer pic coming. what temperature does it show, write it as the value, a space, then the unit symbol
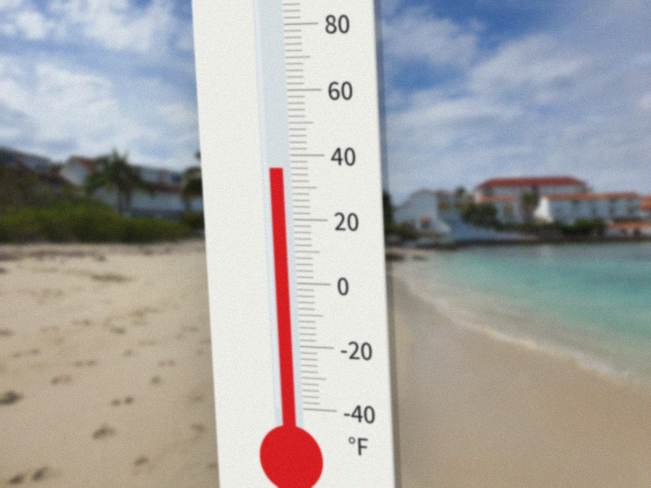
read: 36 °F
